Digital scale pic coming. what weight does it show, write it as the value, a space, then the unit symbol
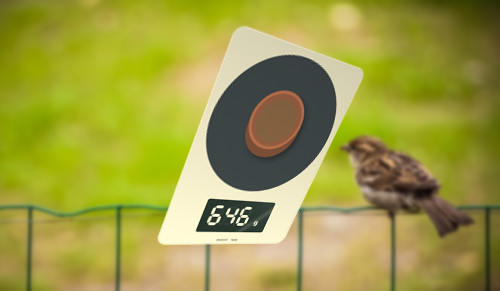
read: 646 g
